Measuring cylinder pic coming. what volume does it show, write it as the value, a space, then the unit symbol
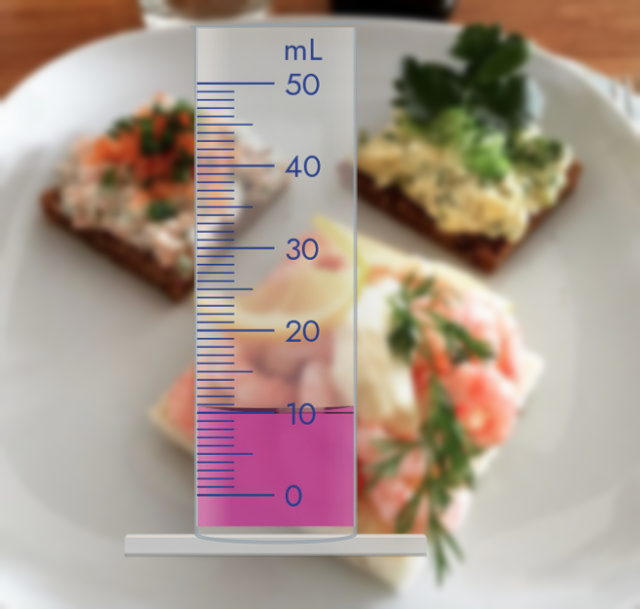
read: 10 mL
